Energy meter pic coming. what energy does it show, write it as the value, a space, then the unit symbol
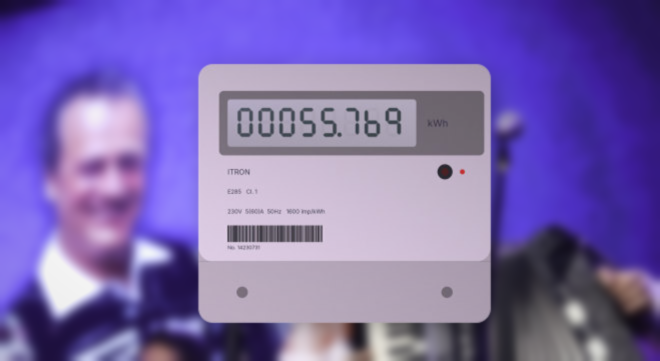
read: 55.769 kWh
